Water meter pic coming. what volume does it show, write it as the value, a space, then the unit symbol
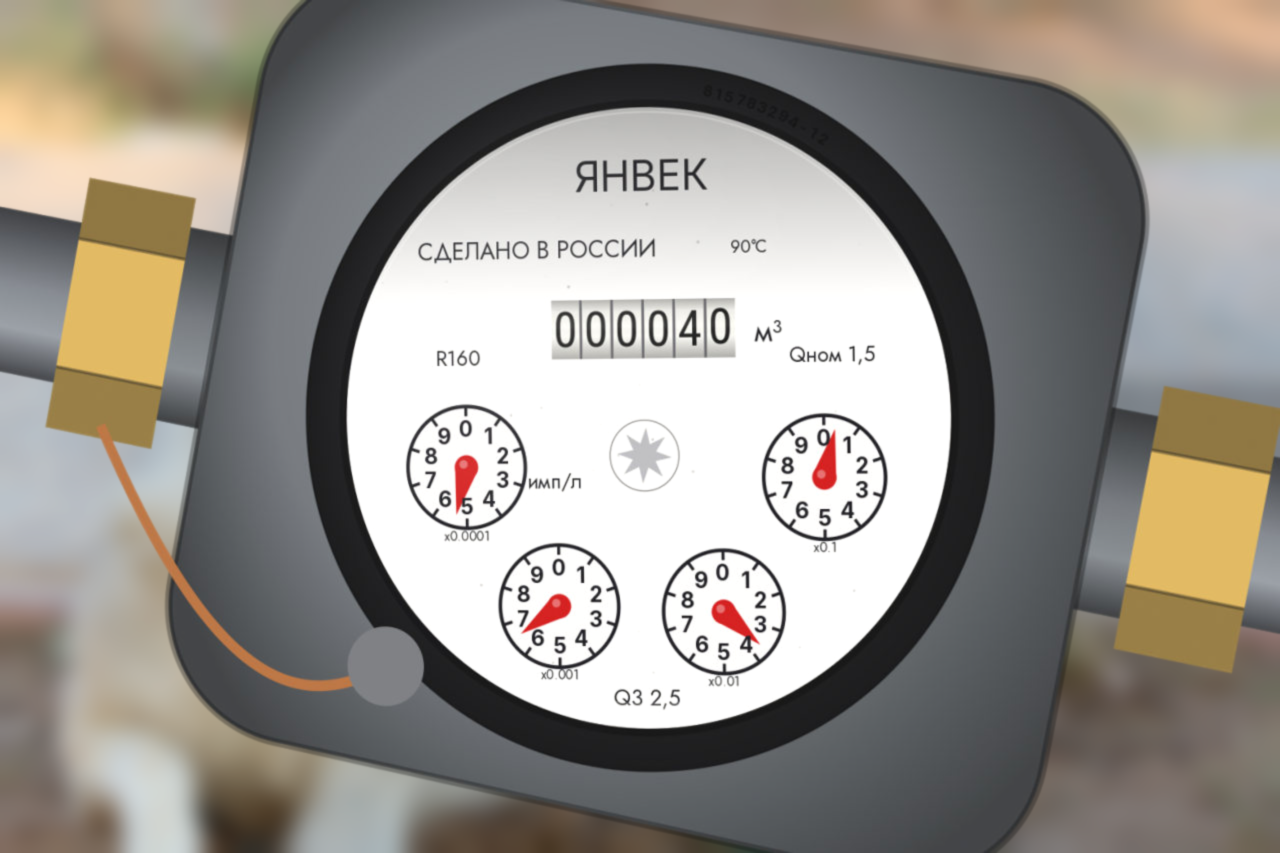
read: 40.0365 m³
